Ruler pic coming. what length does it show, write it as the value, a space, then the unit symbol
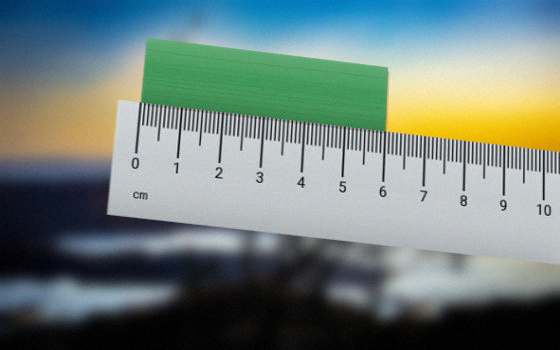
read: 6 cm
